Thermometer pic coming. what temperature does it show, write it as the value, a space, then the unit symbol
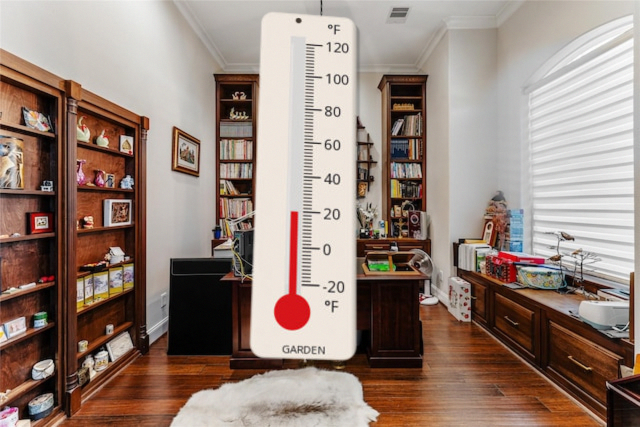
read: 20 °F
